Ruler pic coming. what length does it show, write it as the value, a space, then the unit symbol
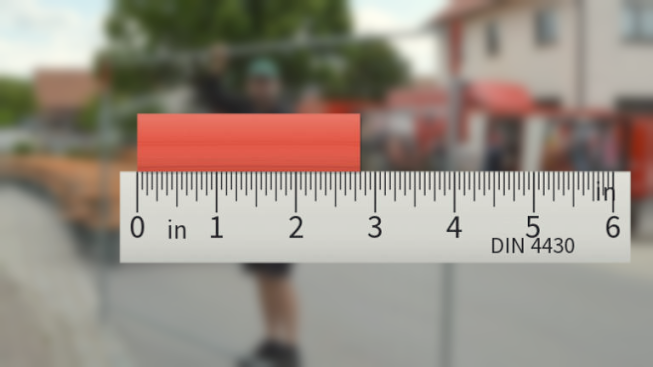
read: 2.8125 in
